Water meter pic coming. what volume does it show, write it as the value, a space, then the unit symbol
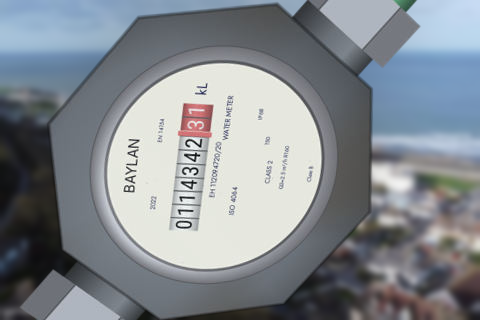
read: 114342.31 kL
